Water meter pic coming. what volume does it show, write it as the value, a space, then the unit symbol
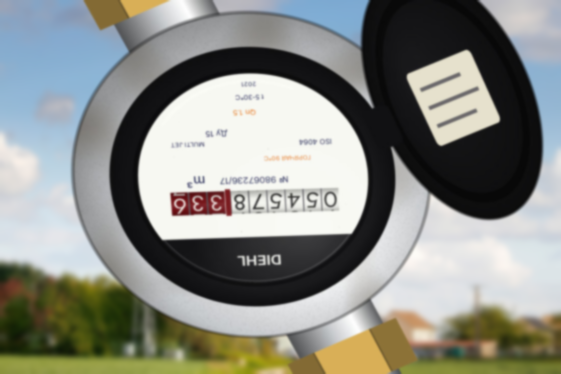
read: 54578.336 m³
